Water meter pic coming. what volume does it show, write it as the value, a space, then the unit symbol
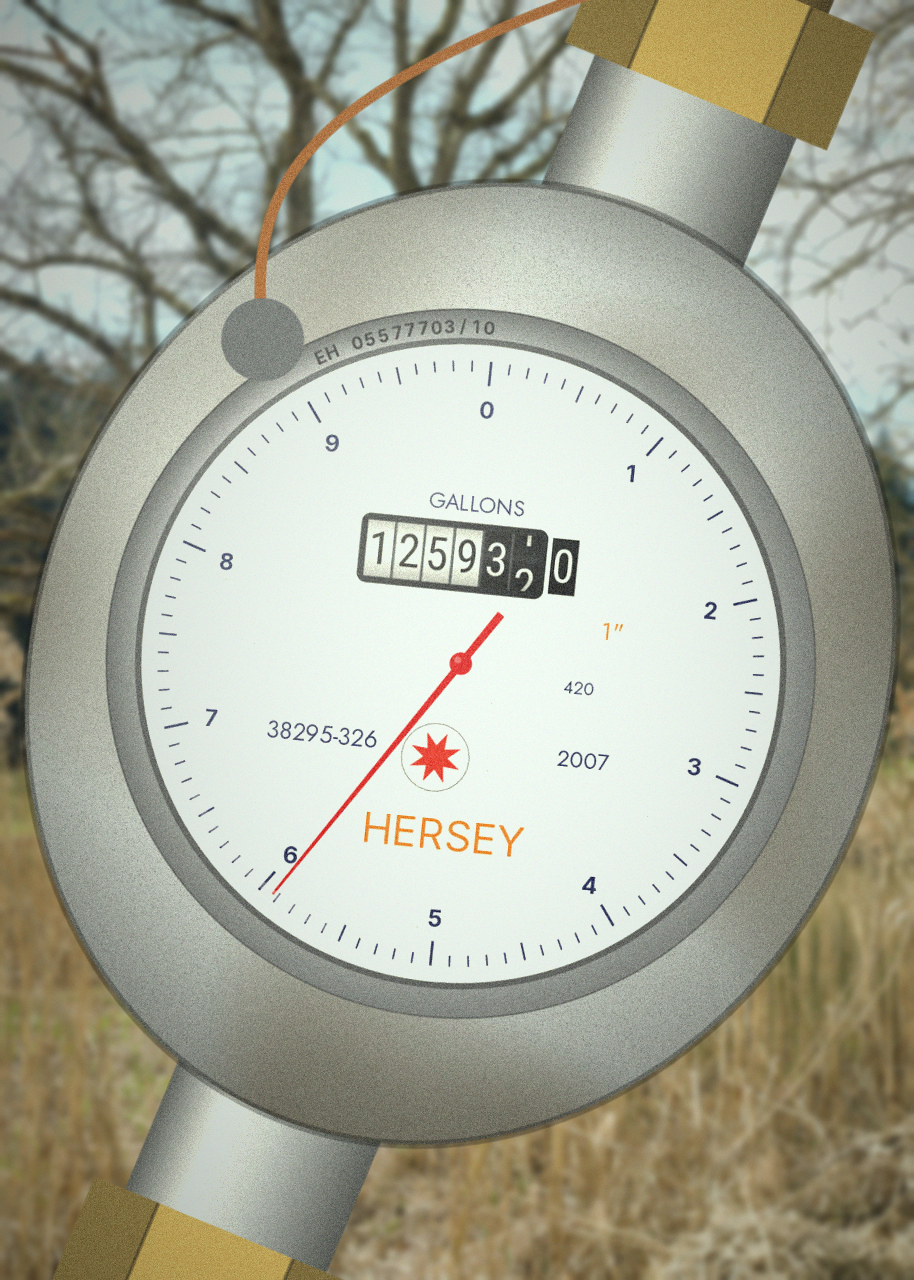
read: 1259315.9 gal
